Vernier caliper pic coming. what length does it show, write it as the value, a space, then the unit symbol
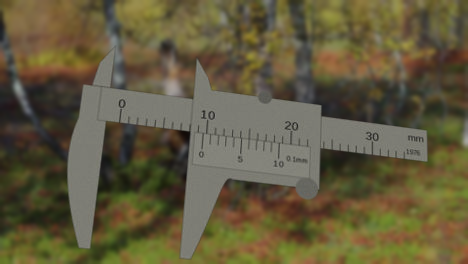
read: 9.6 mm
